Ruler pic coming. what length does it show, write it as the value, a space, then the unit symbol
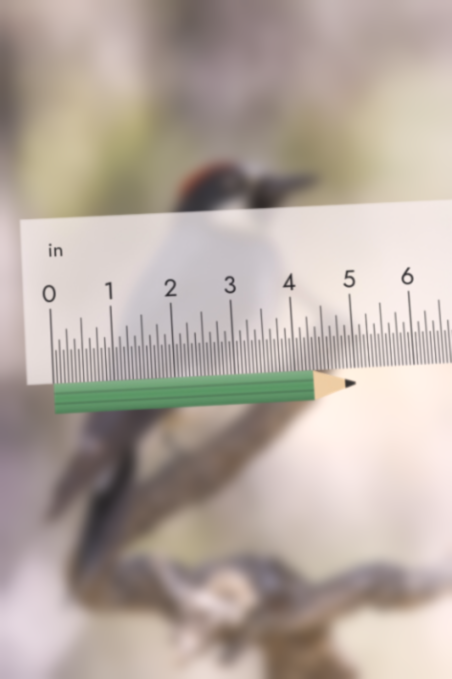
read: 5 in
